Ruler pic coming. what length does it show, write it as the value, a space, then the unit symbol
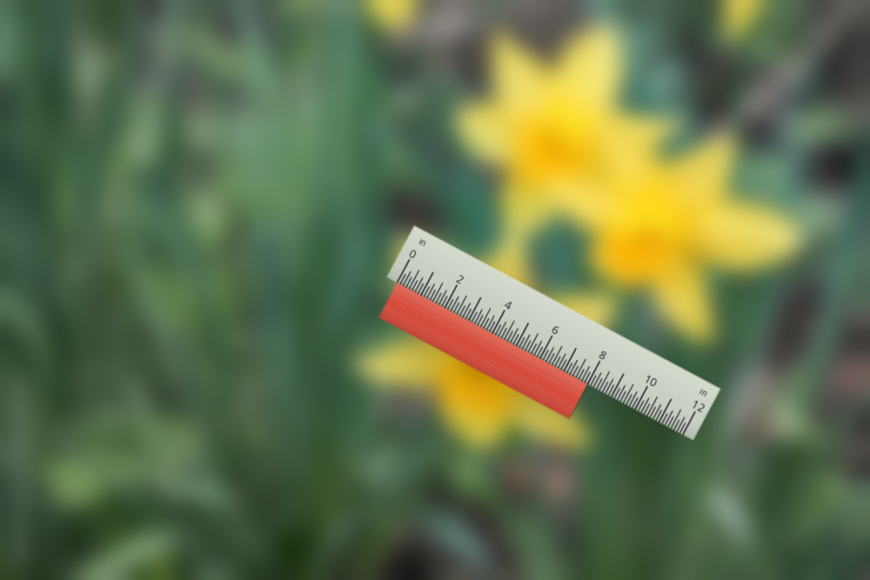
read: 8 in
